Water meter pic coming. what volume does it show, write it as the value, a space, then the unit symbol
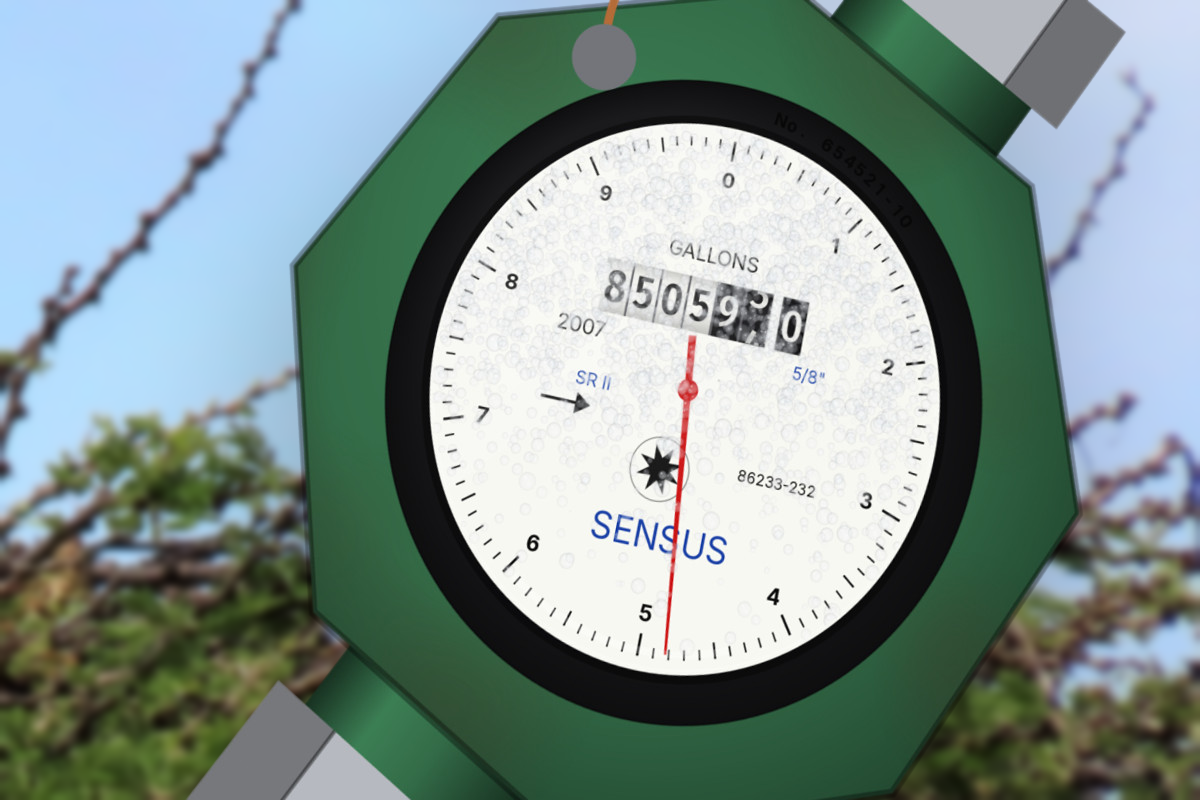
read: 8505934.8 gal
